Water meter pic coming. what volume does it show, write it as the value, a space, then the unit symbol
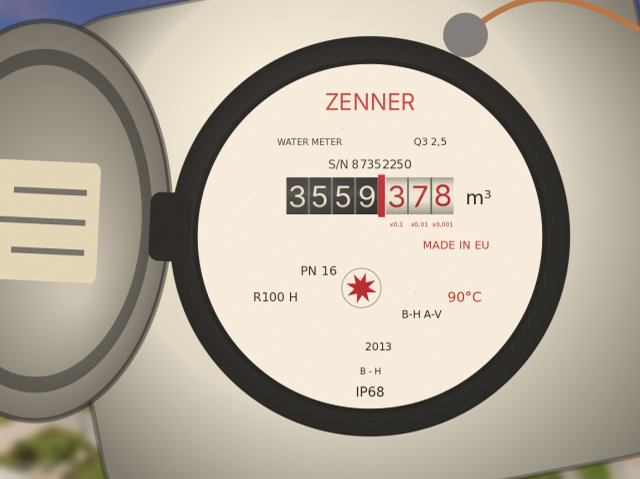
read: 3559.378 m³
